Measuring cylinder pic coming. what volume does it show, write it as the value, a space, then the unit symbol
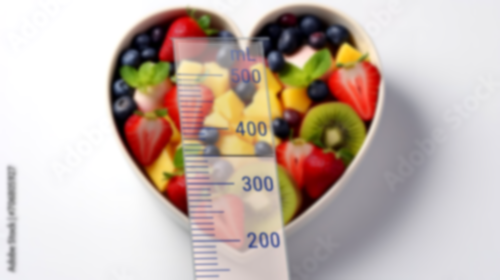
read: 350 mL
